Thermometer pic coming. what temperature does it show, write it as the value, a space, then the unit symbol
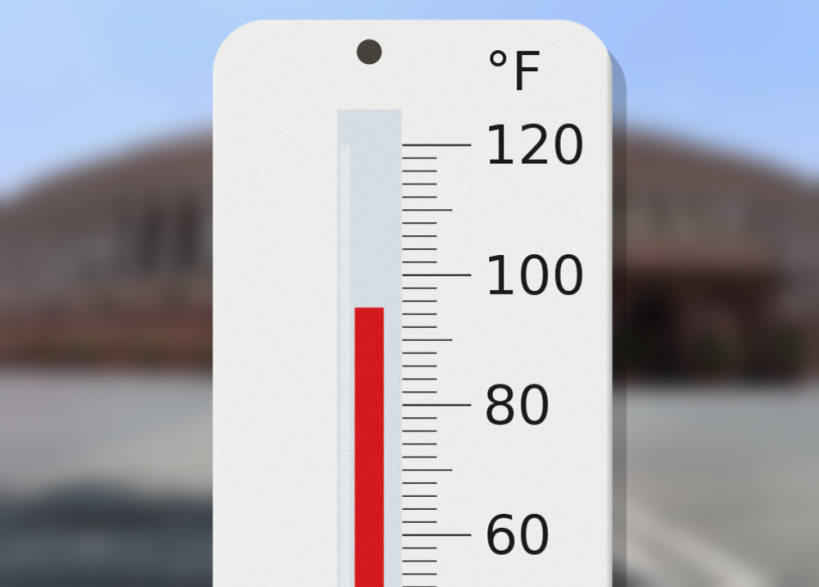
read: 95 °F
